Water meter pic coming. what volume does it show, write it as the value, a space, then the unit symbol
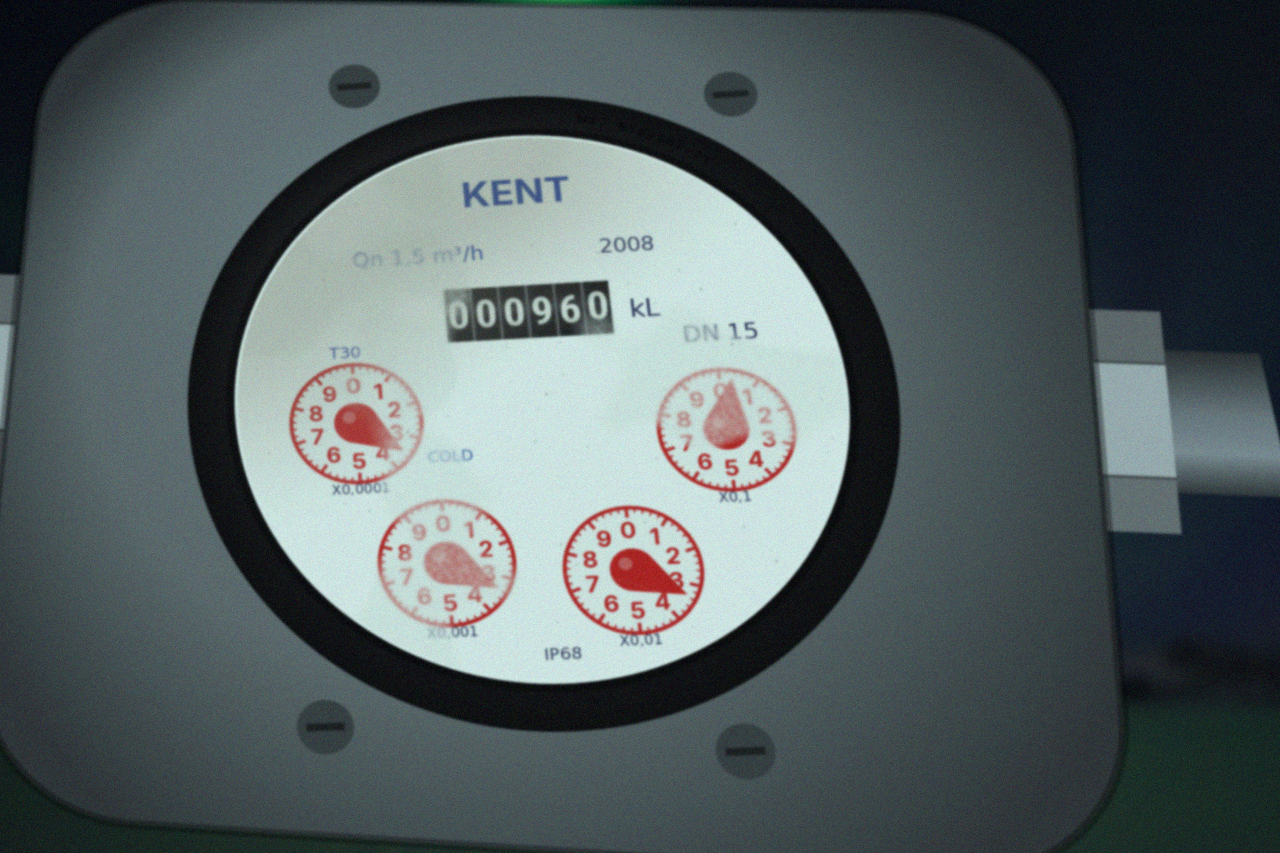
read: 960.0333 kL
